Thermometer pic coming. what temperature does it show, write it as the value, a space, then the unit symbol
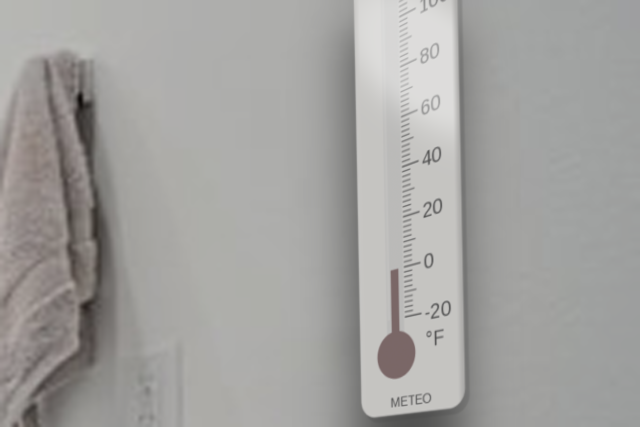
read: 0 °F
